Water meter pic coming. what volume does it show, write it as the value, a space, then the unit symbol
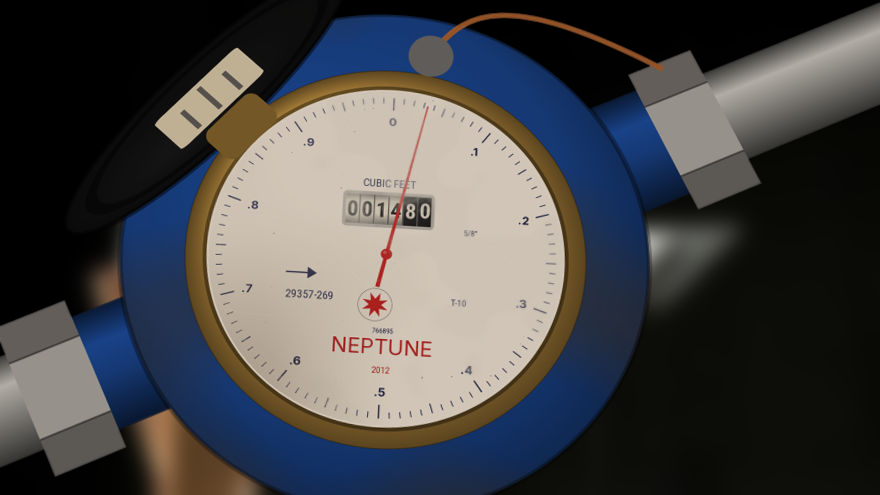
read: 1480.03 ft³
